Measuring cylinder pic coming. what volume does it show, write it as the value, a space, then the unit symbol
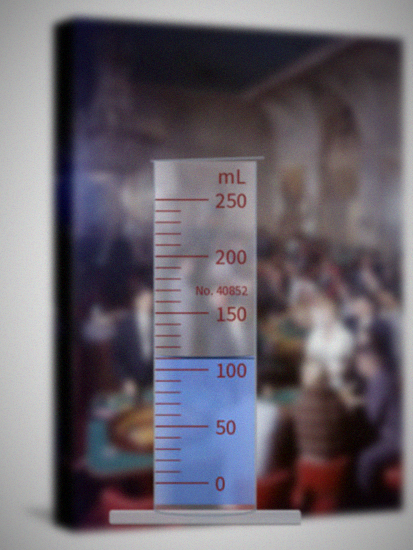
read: 110 mL
